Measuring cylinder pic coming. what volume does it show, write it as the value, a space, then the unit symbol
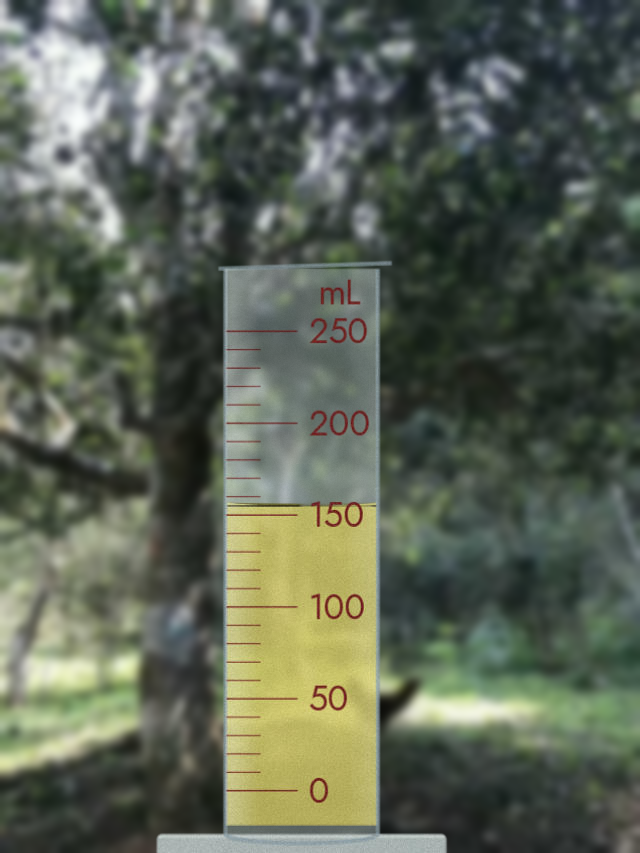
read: 155 mL
